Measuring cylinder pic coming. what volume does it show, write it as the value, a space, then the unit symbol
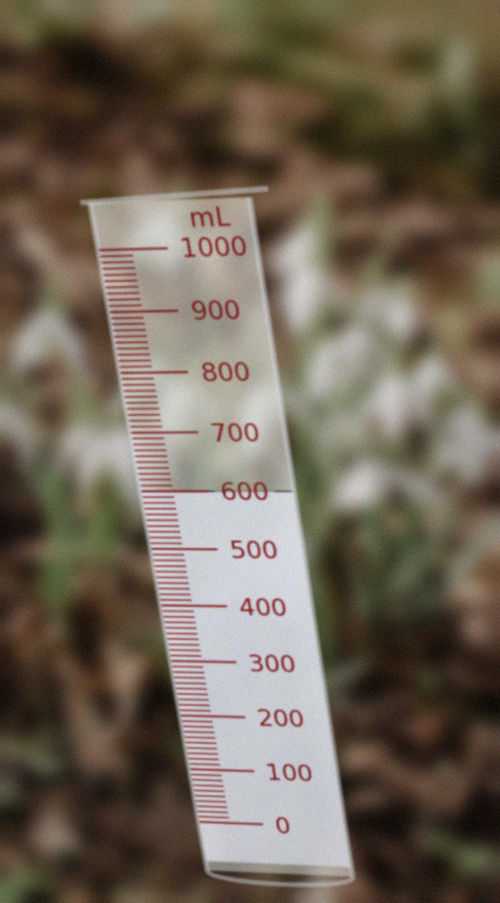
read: 600 mL
